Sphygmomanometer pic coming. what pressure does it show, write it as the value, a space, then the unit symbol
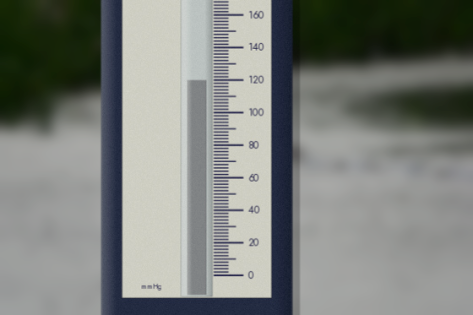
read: 120 mmHg
